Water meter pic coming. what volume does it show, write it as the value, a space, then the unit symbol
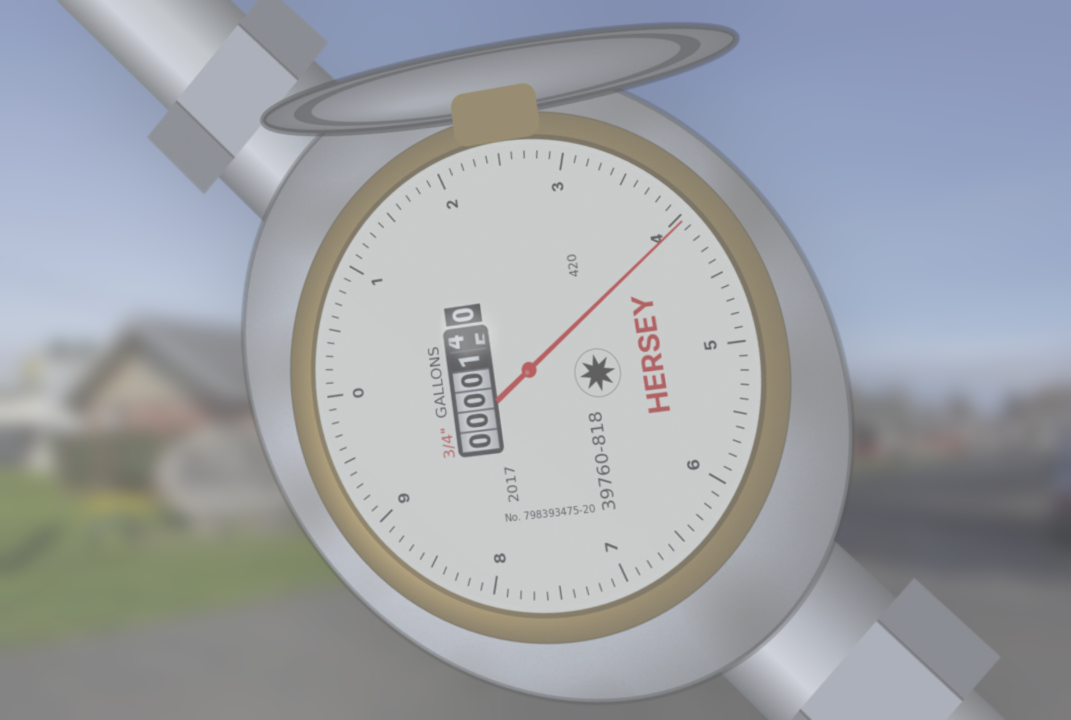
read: 144.0 gal
